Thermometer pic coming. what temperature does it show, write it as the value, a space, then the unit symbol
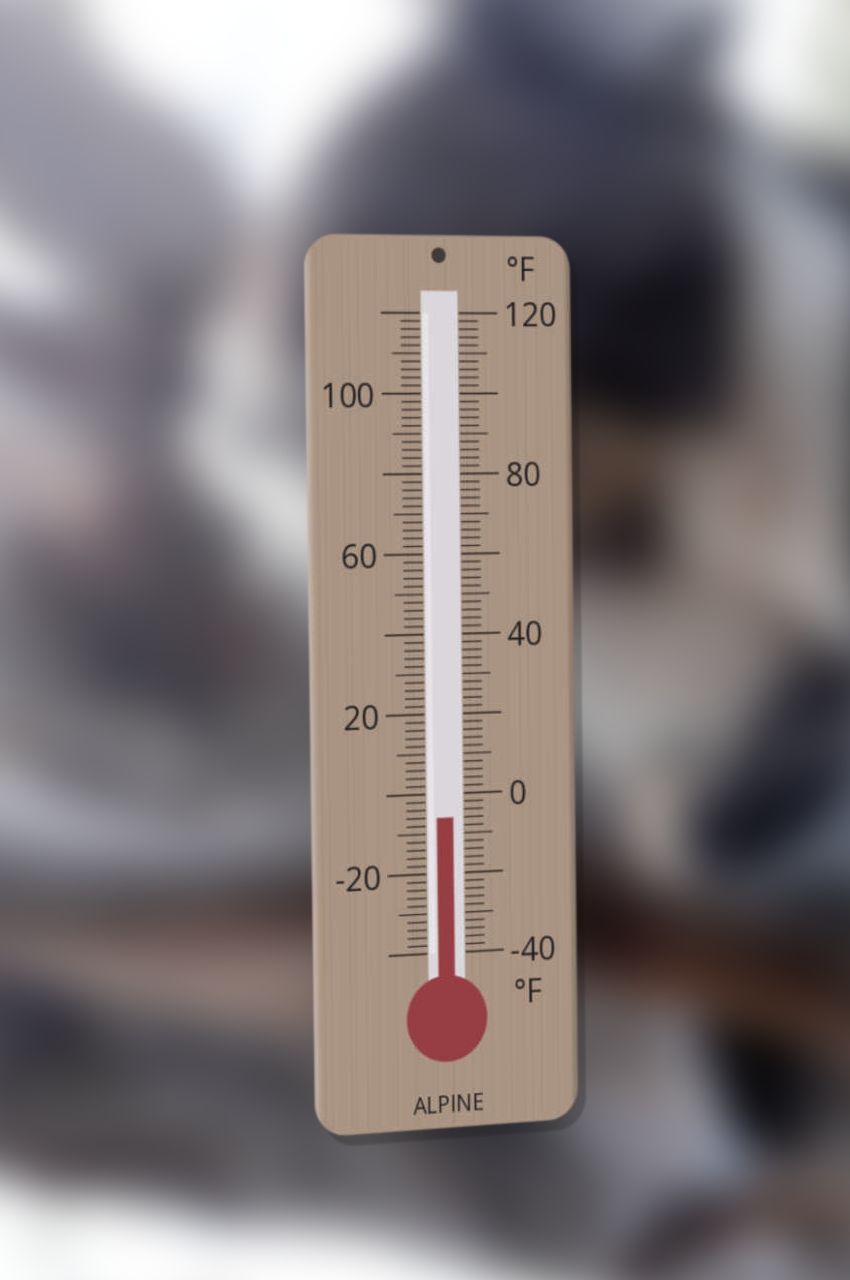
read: -6 °F
